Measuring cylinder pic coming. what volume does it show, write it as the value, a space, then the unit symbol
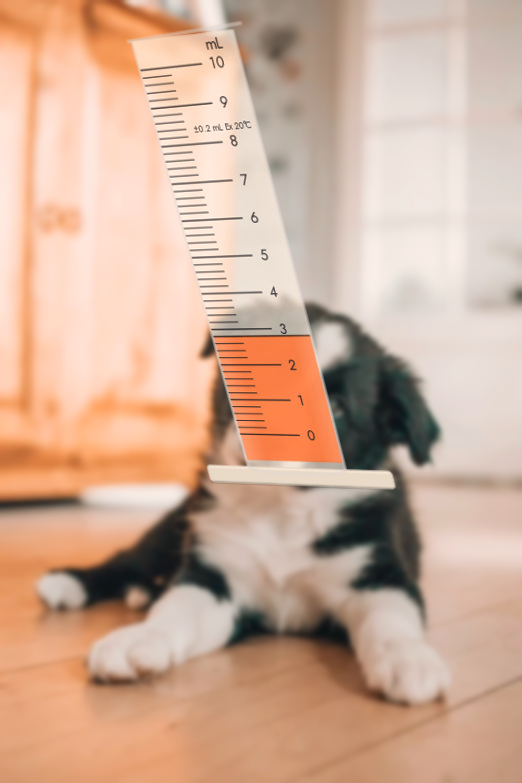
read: 2.8 mL
